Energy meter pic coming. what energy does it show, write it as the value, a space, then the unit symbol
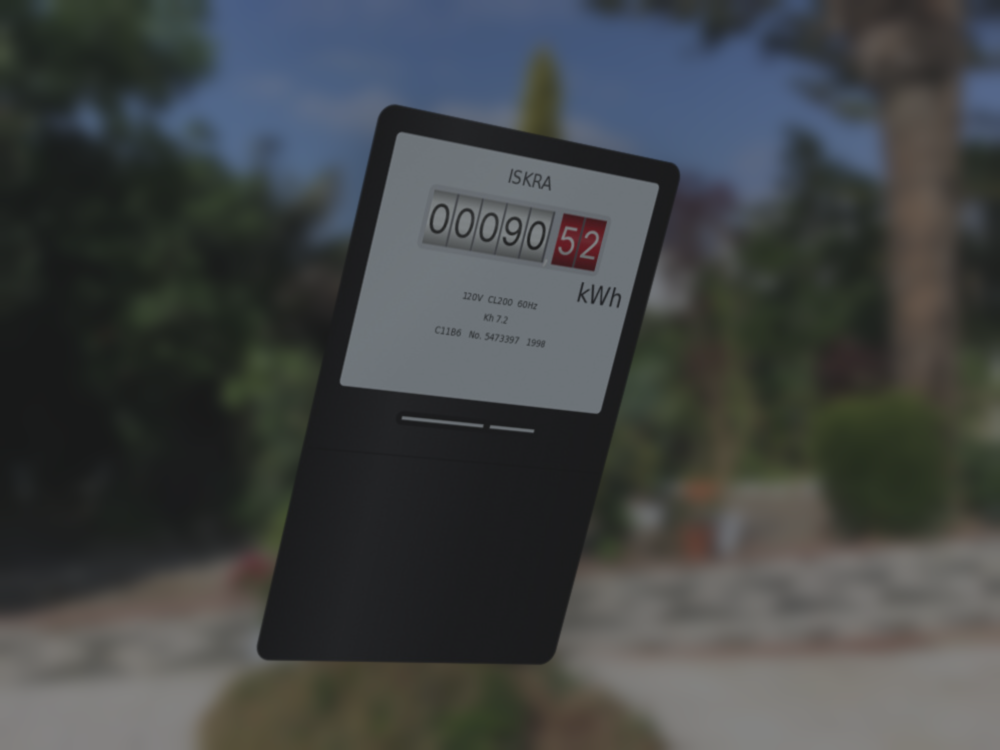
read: 90.52 kWh
